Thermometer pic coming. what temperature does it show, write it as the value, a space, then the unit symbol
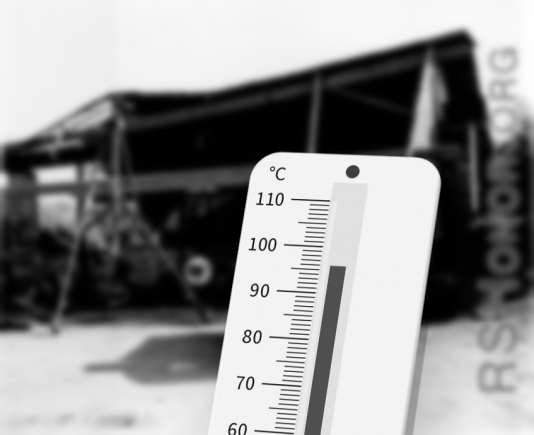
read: 96 °C
